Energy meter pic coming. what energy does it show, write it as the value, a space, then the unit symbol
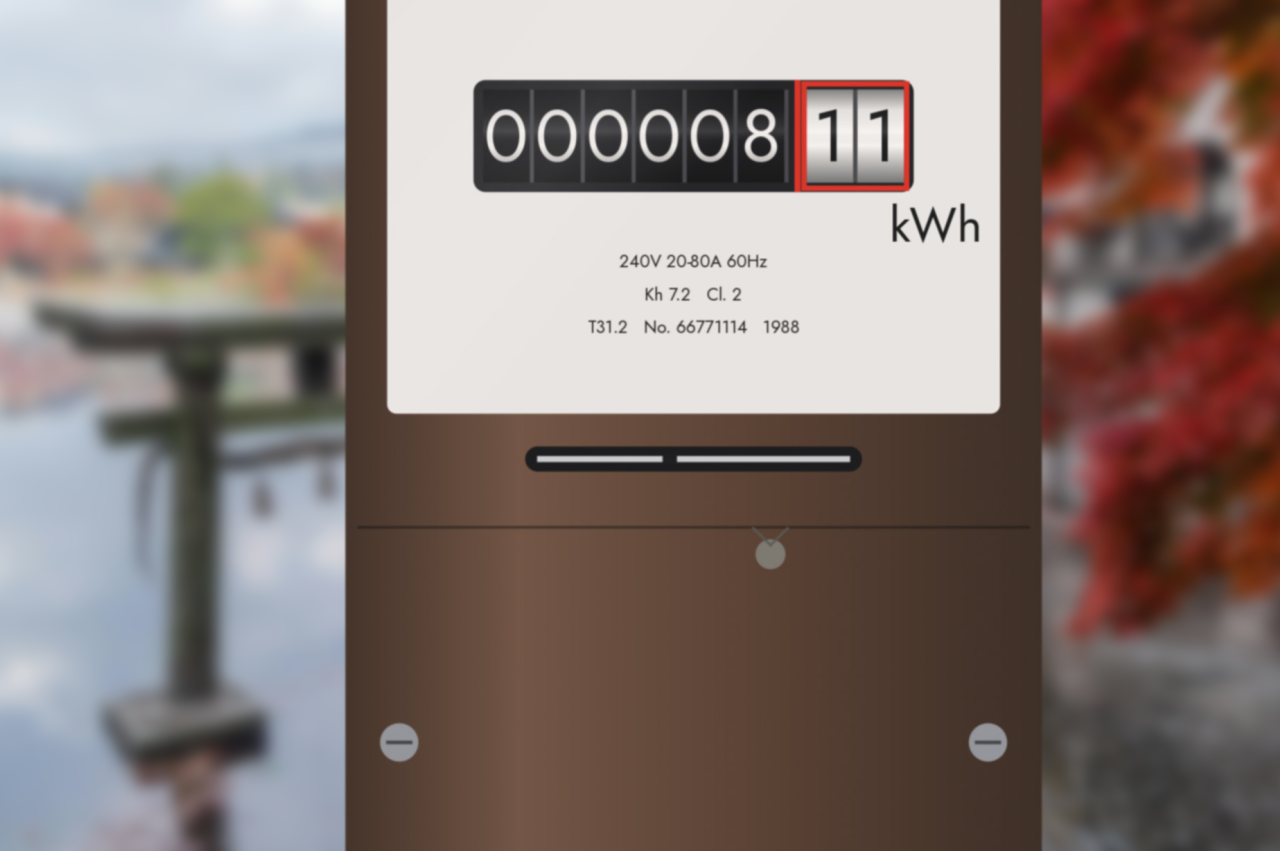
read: 8.11 kWh
